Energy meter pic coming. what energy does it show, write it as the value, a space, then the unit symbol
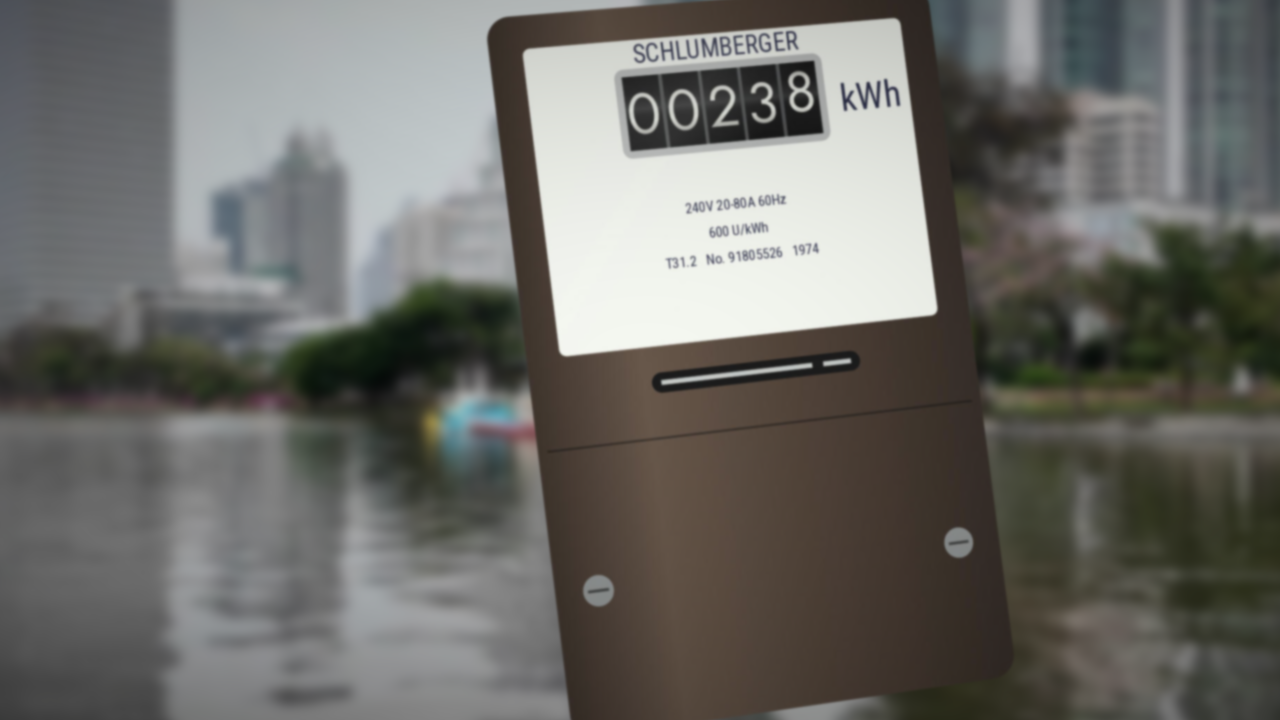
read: 238 kWh
